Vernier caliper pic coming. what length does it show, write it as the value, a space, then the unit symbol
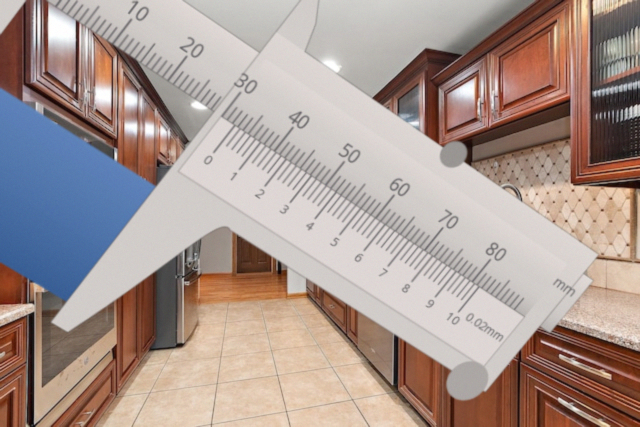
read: 32.5 mm
